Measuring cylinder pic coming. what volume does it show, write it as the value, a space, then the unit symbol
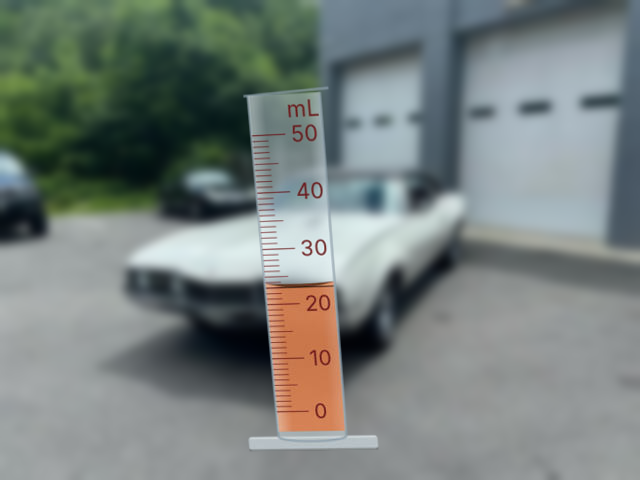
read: 23 mL
